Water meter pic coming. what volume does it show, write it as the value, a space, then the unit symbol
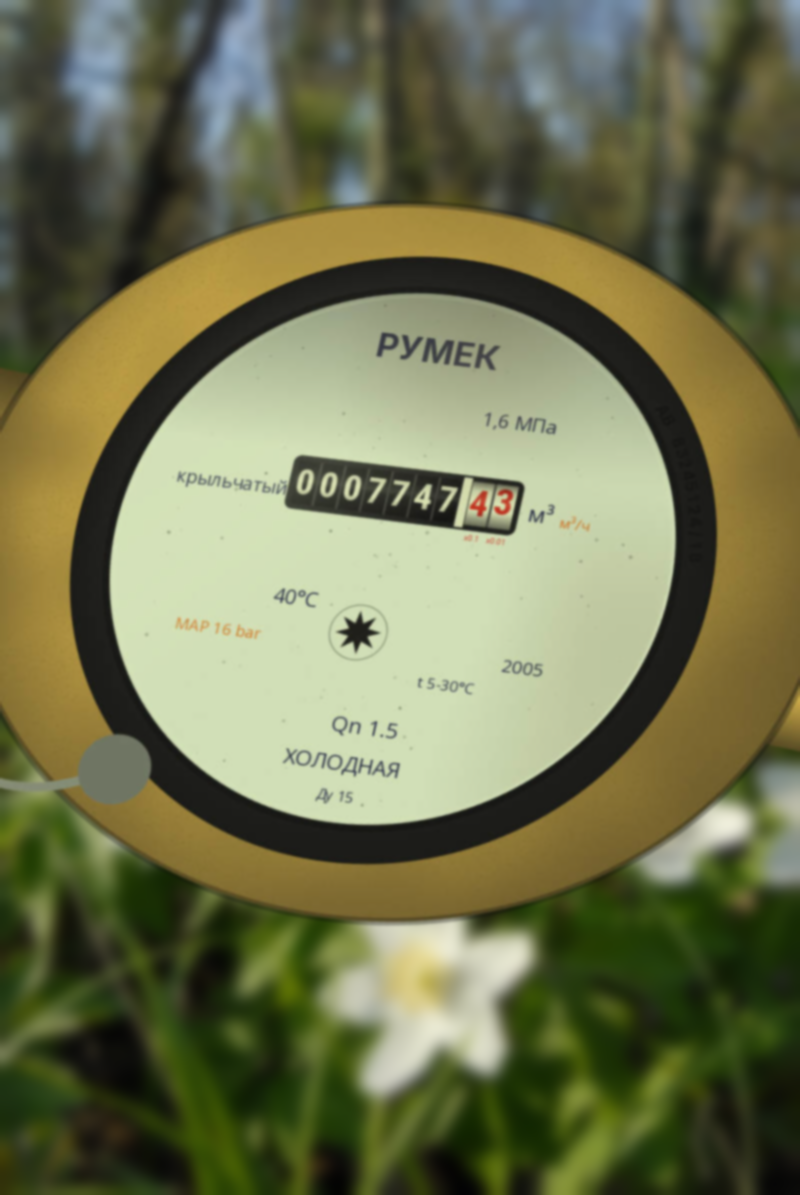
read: 7747.43 m³
